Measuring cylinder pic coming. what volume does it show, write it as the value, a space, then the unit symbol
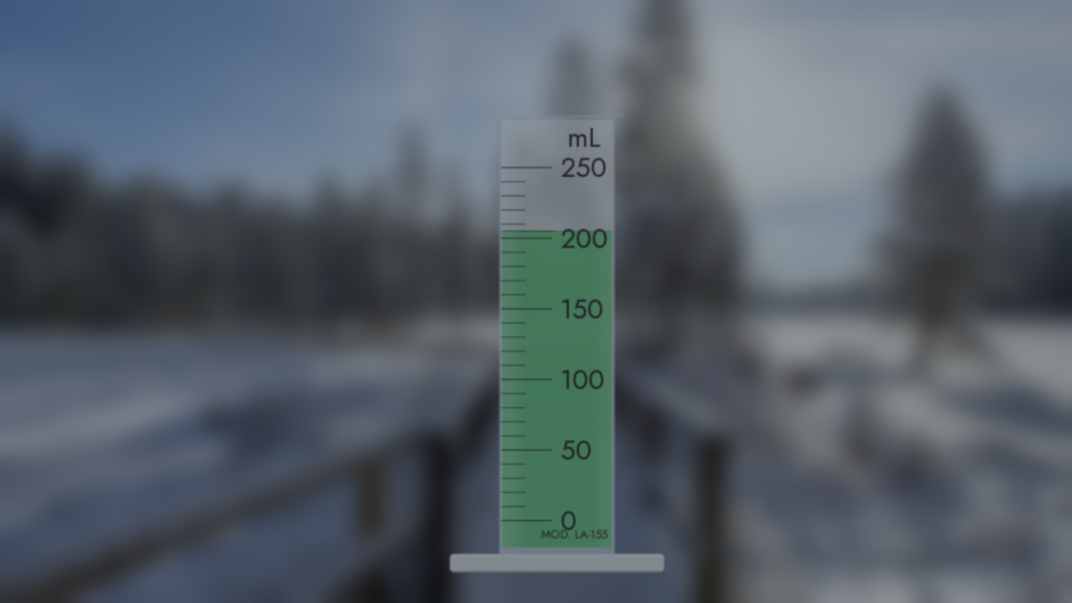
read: 205 mL
